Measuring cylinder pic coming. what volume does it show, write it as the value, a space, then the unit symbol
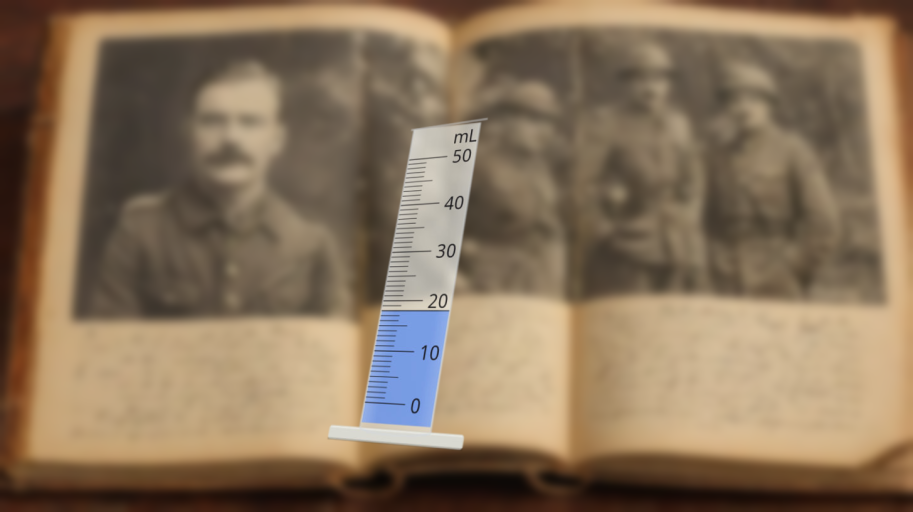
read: 18 mL
